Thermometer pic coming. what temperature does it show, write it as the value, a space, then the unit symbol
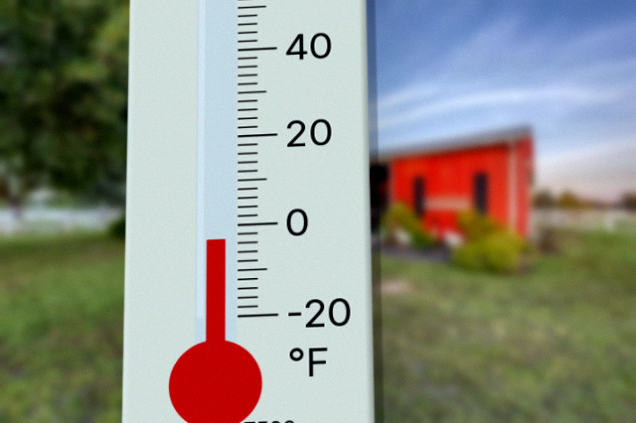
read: -3 °F
